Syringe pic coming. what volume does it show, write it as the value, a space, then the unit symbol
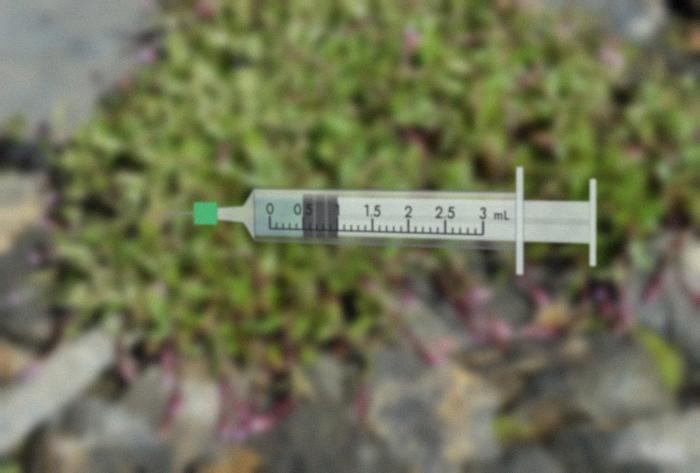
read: 0.5 mL
